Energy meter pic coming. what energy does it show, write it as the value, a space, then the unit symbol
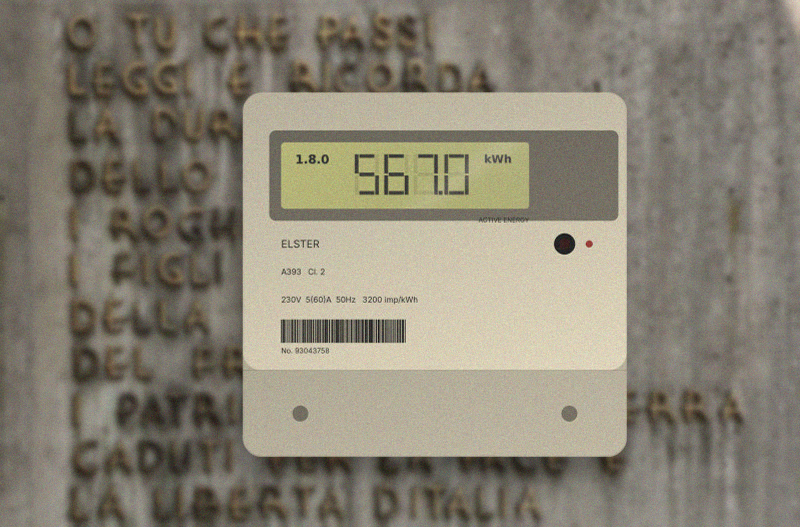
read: 567.0 kWh
